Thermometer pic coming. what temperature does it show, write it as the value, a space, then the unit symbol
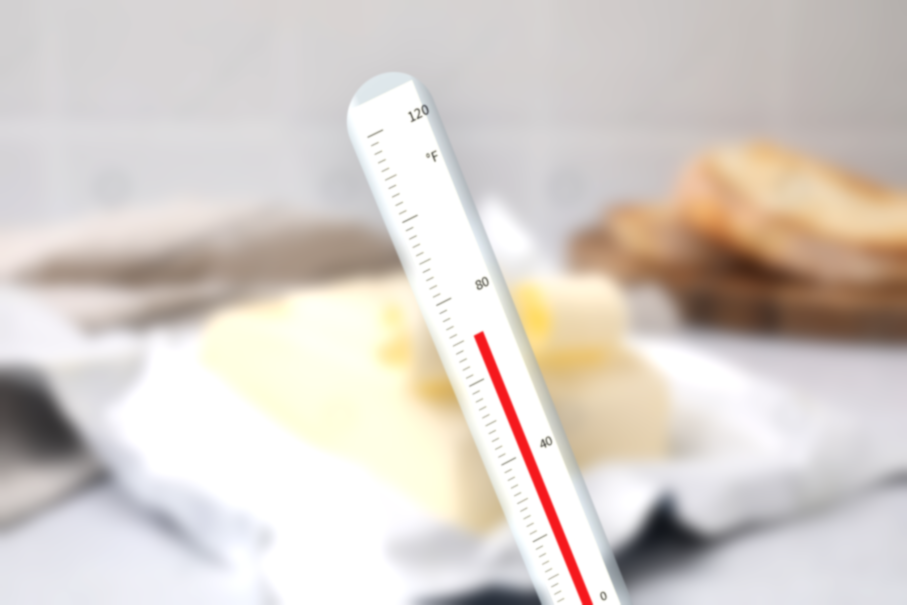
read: 70 °F
